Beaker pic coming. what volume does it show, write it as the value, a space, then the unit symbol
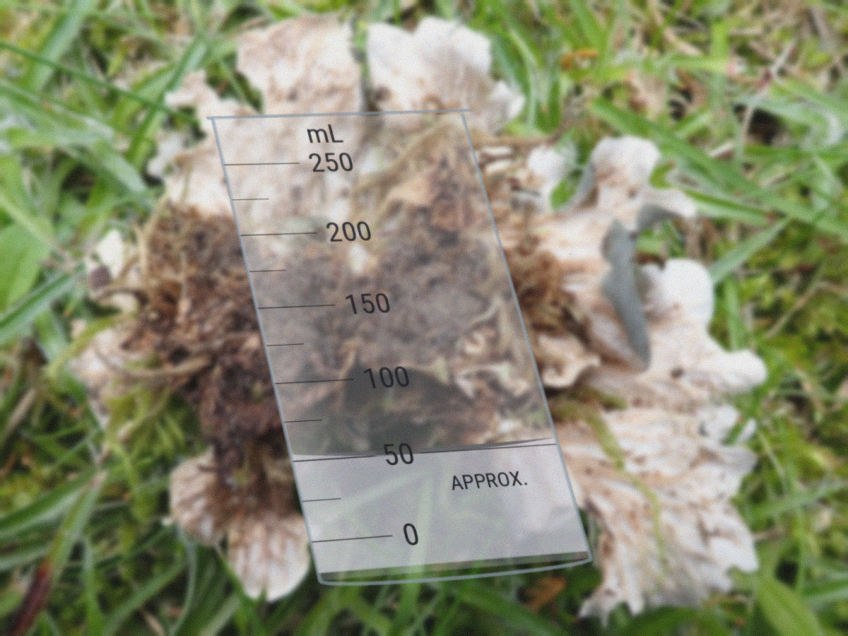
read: 50 mL
